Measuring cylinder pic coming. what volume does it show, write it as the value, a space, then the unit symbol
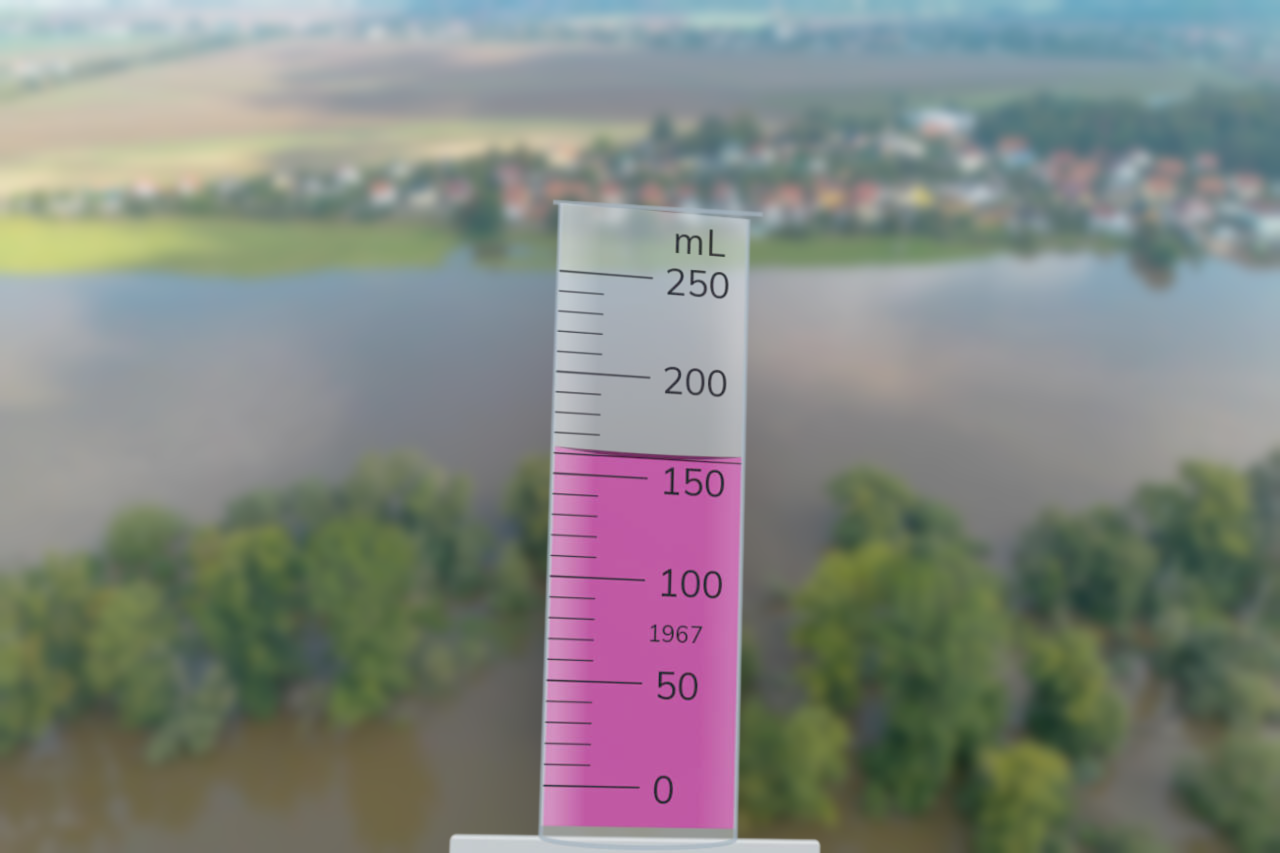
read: 160 mL
